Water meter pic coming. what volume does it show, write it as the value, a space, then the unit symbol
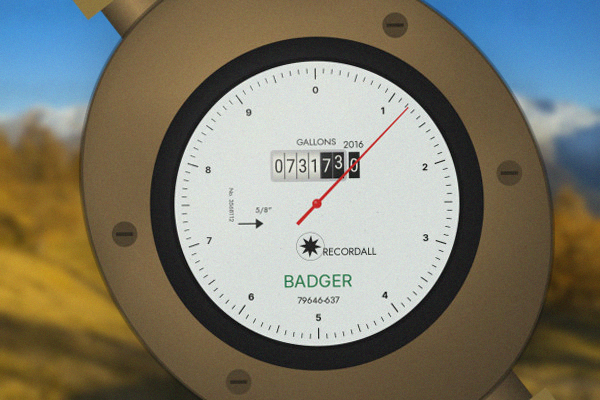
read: 731731.2 gal
